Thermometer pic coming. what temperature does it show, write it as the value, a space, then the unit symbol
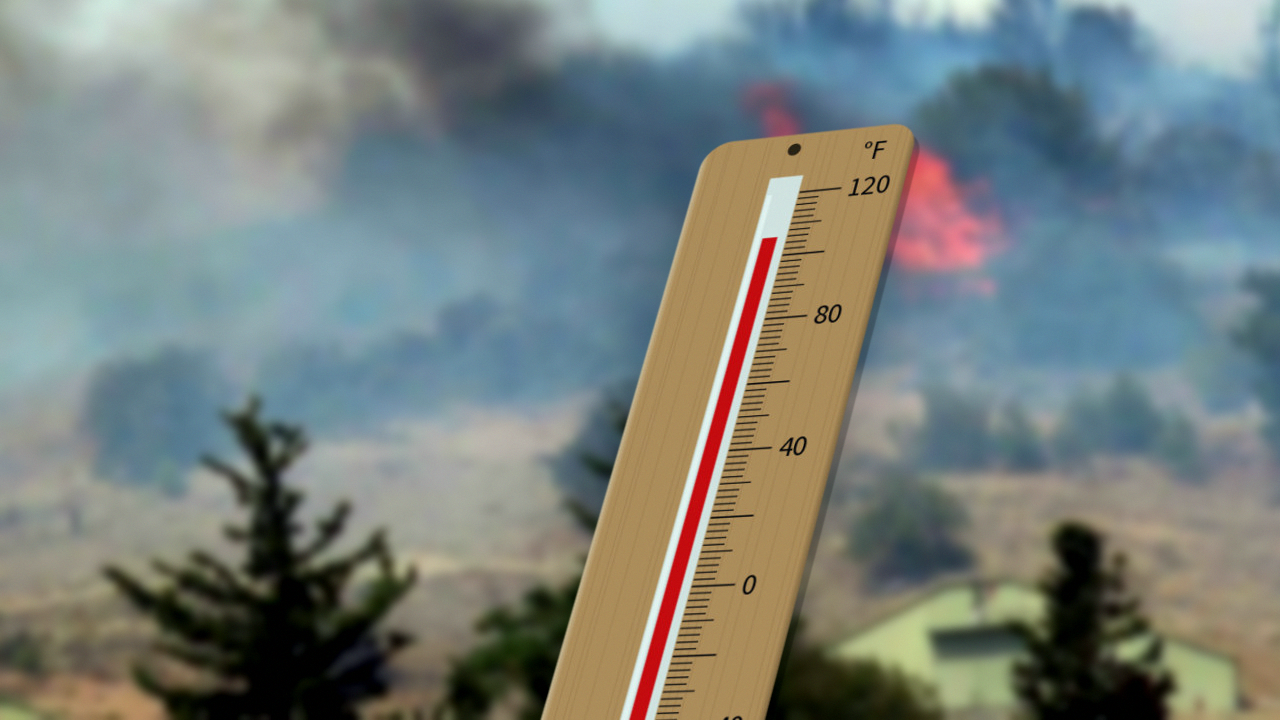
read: 106 °F
